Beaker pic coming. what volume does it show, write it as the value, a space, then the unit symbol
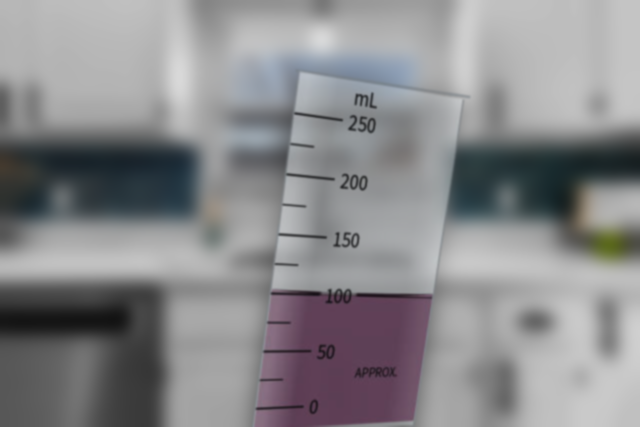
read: 100 mL
